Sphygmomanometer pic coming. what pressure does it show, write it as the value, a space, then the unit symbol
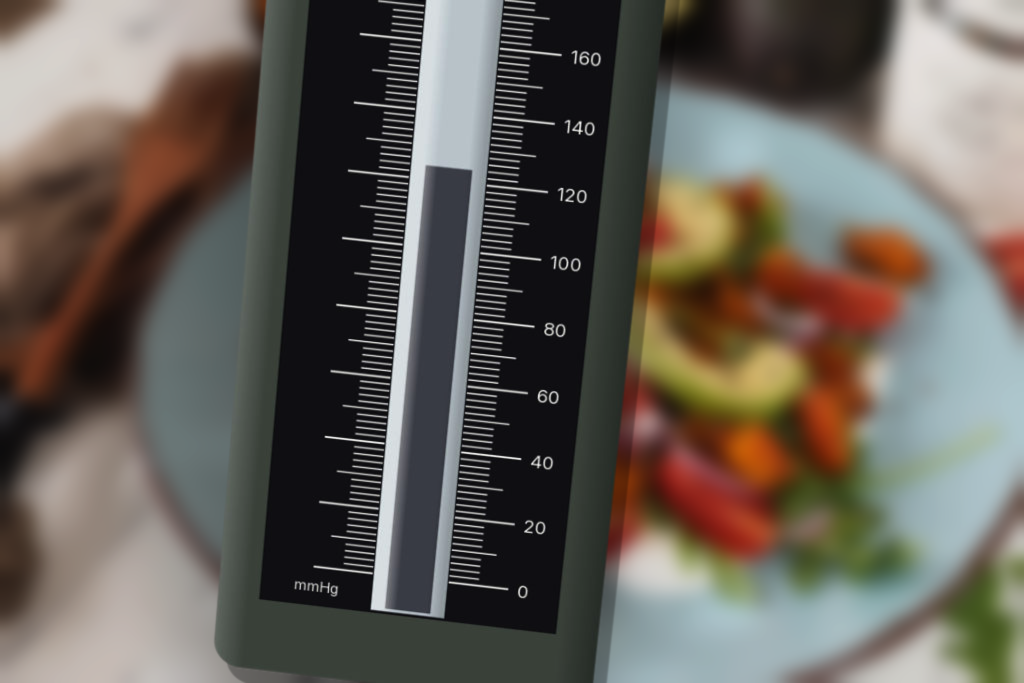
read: 124 mmHg
